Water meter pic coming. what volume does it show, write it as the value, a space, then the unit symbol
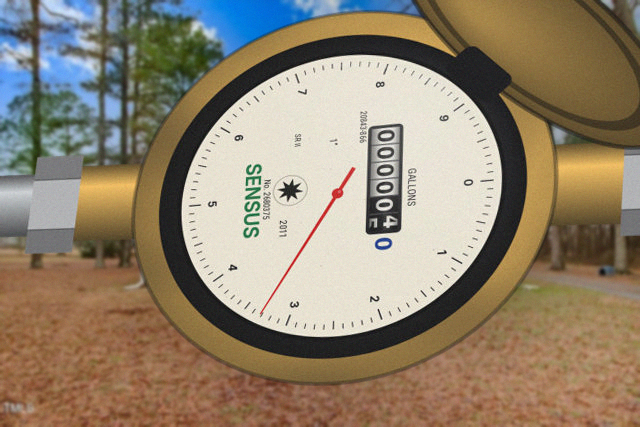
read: 43.3 gal
